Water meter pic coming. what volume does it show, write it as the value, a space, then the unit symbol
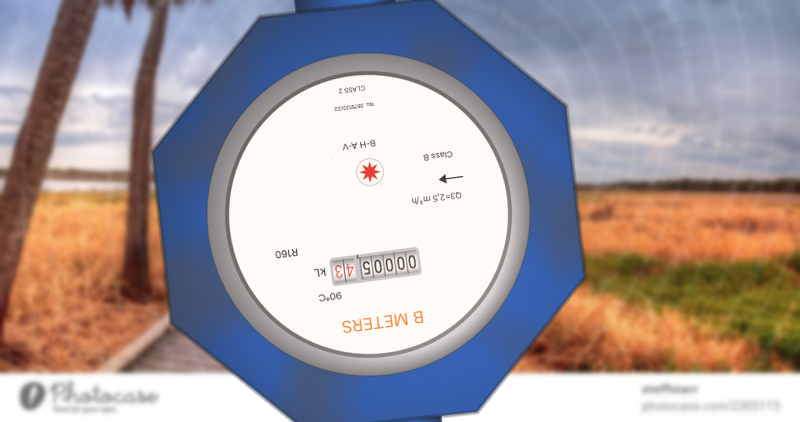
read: 5.43 kL
